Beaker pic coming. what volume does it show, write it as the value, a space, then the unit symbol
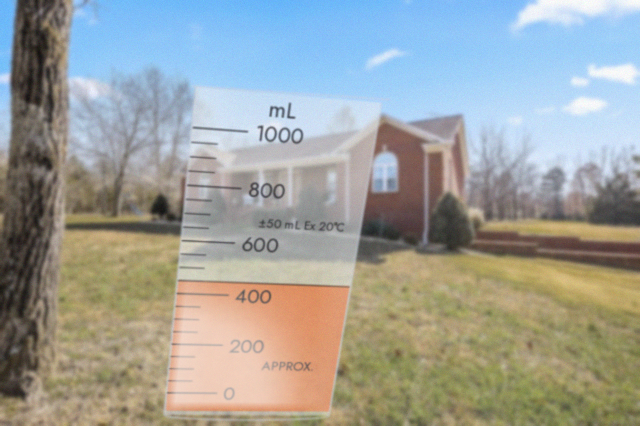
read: 450 mL
